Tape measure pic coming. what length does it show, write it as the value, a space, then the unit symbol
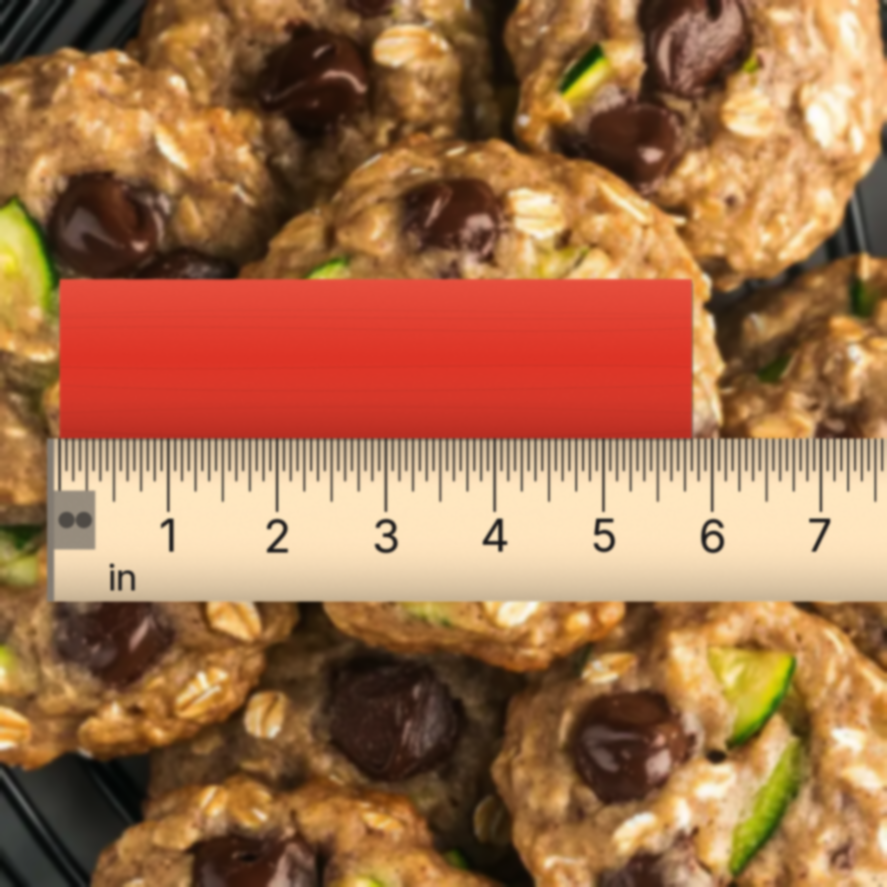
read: 5.8125 in
